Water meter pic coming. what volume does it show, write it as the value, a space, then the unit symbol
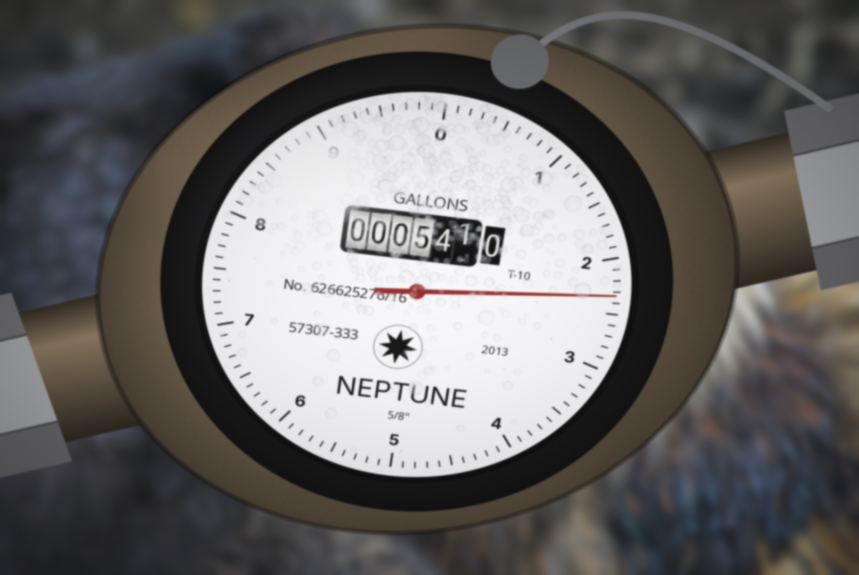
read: 5412.3 gal
